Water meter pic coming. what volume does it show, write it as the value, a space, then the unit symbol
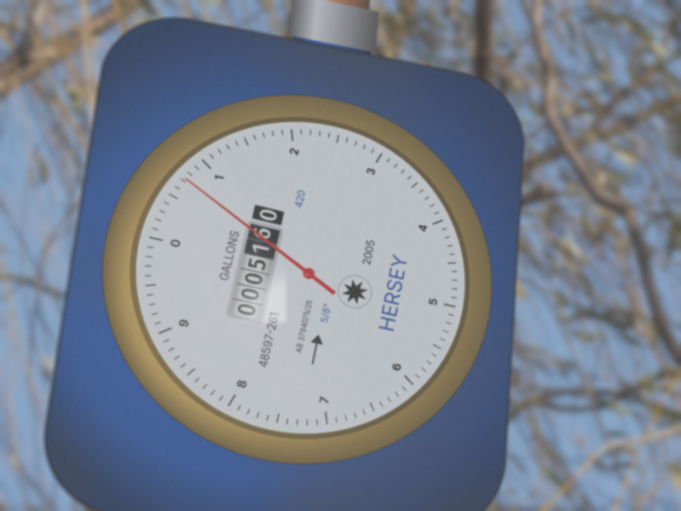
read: 5160.7 gal
